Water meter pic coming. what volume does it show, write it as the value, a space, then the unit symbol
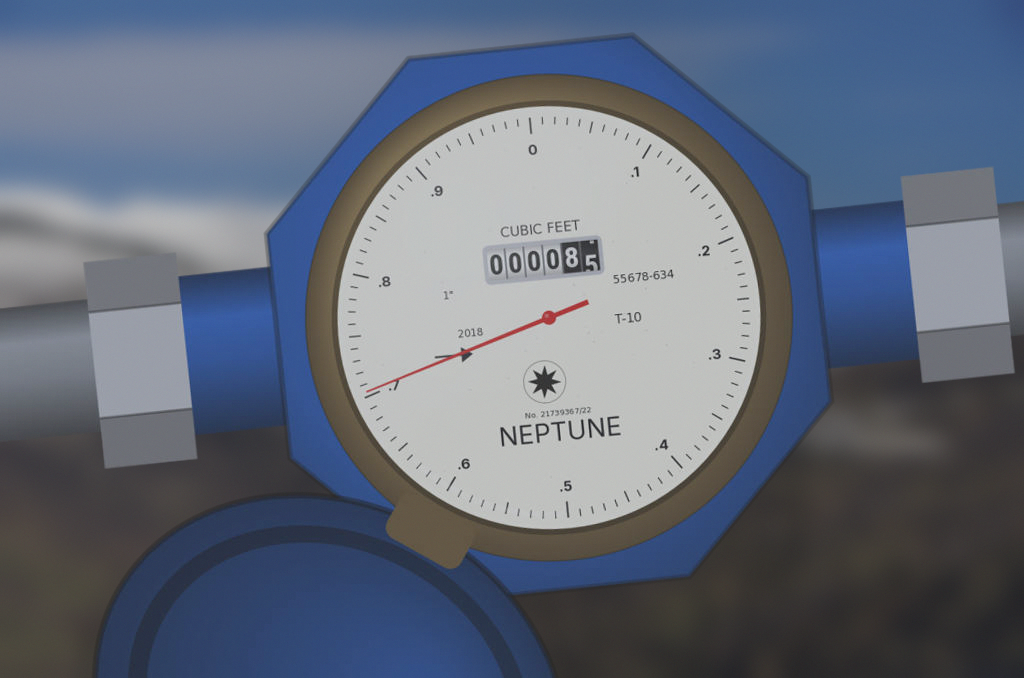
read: 84.70 ft³
